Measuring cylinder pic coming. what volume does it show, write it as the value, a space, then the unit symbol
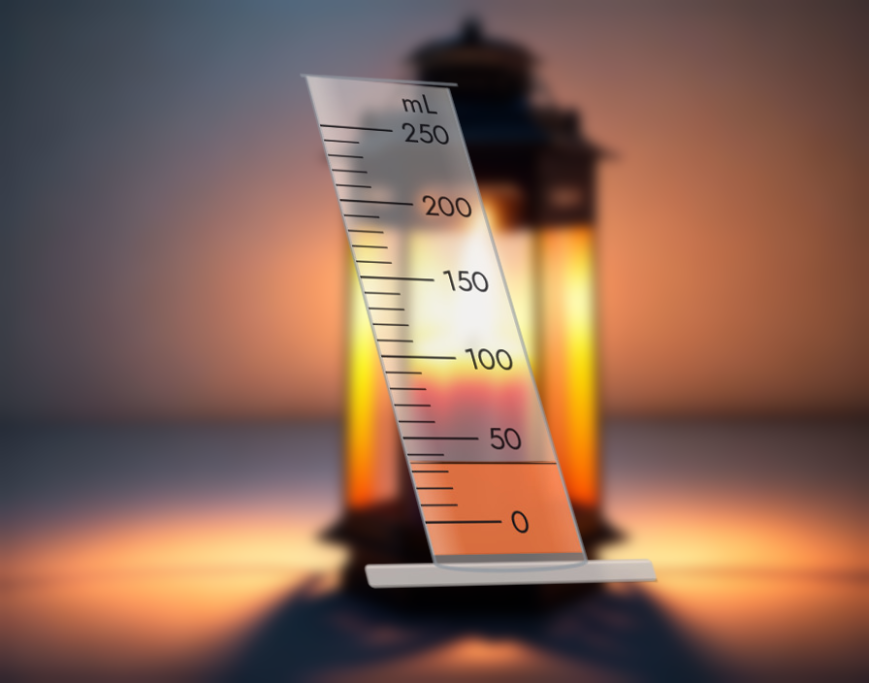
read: 35 mL
